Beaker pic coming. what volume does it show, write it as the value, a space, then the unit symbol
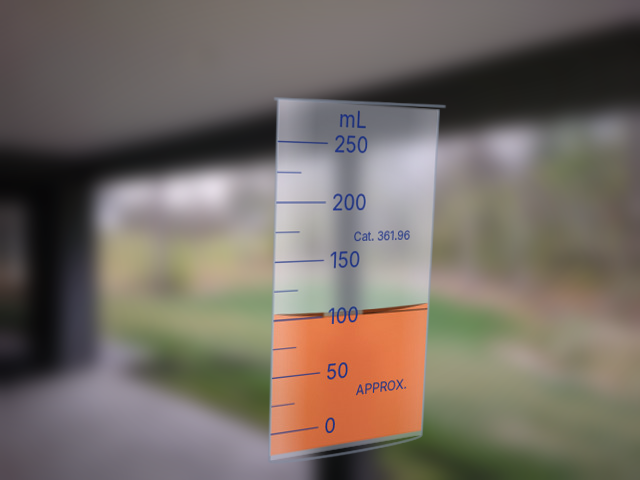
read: 100 mL
